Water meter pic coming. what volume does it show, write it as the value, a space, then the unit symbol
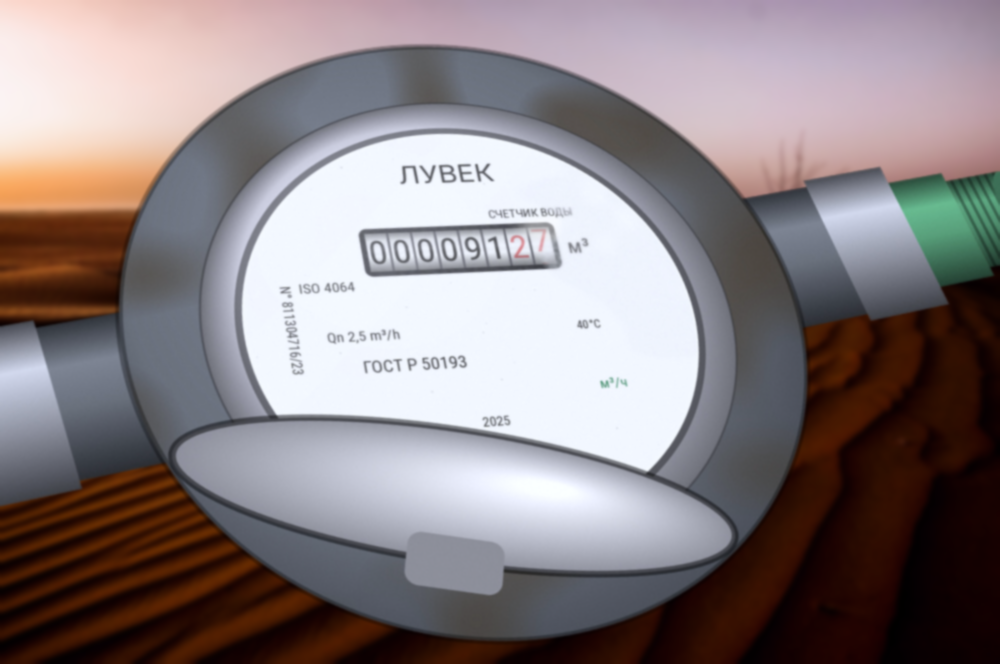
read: 91.27 m³
